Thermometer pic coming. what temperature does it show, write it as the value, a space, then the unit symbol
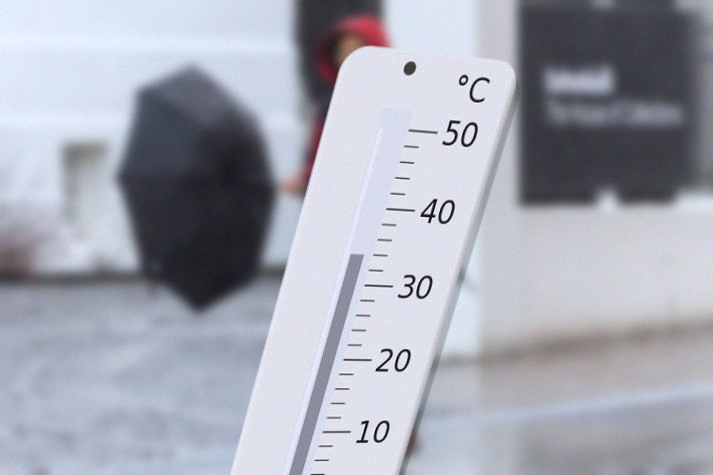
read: 34 °C
